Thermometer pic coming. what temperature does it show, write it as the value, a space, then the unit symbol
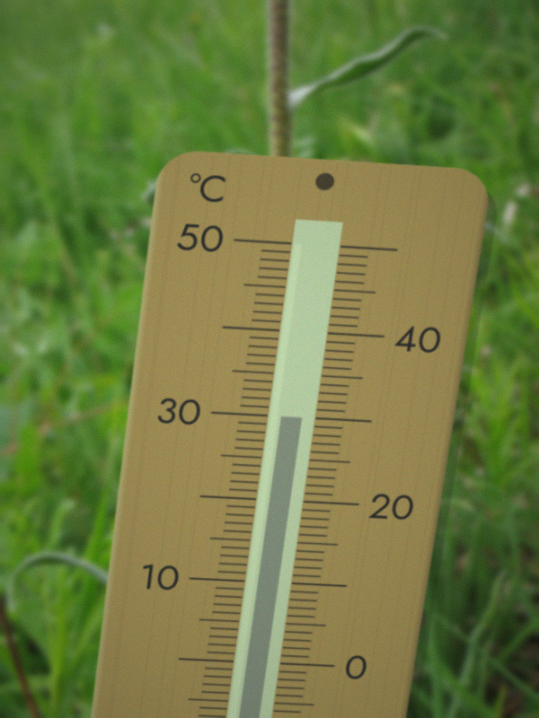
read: 30 °C
